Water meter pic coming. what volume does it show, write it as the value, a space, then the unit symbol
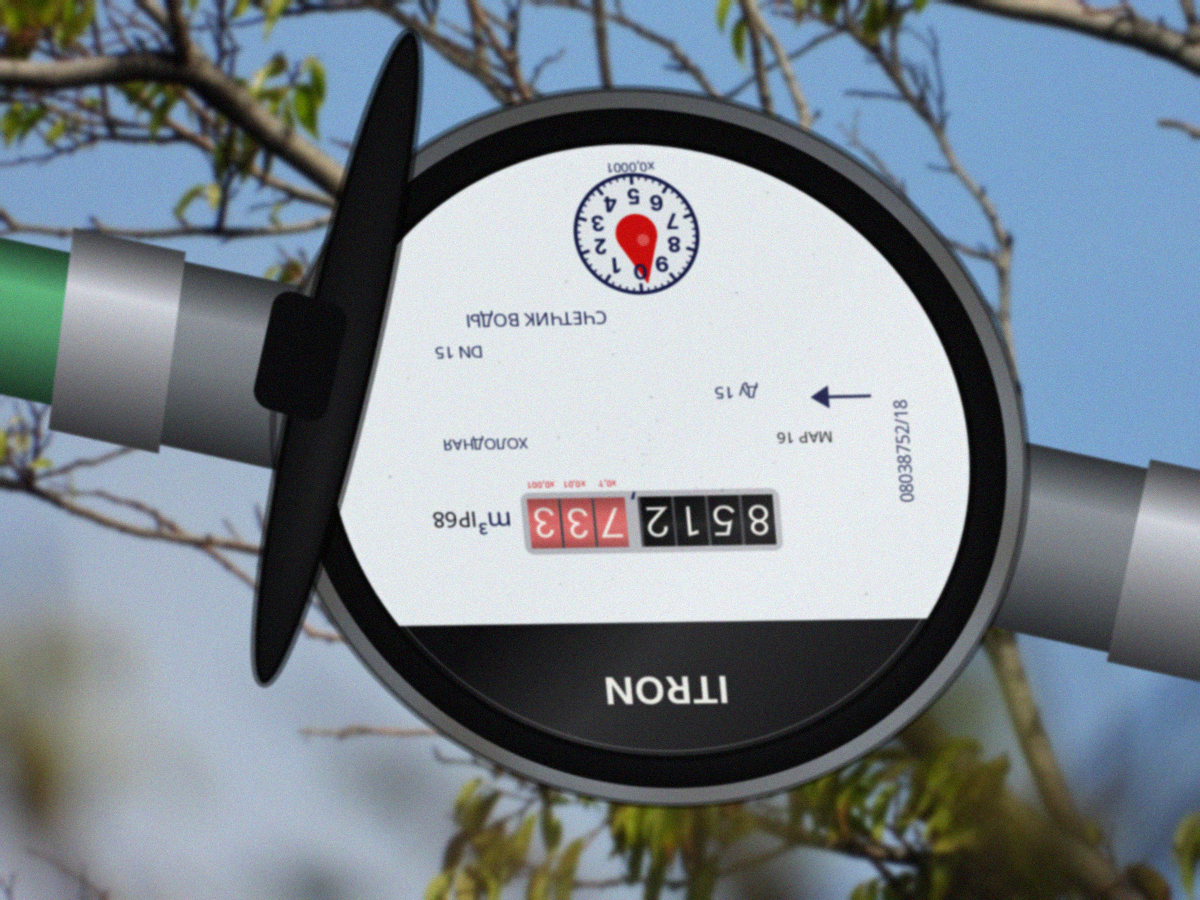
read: 8512.7329 m³
